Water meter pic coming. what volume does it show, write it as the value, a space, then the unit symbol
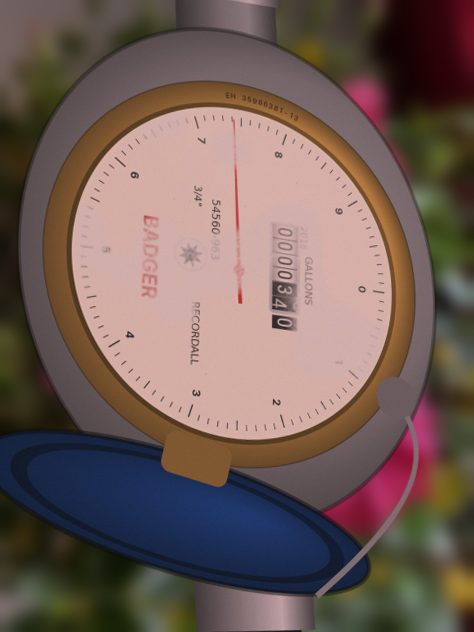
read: 337.4 gal
